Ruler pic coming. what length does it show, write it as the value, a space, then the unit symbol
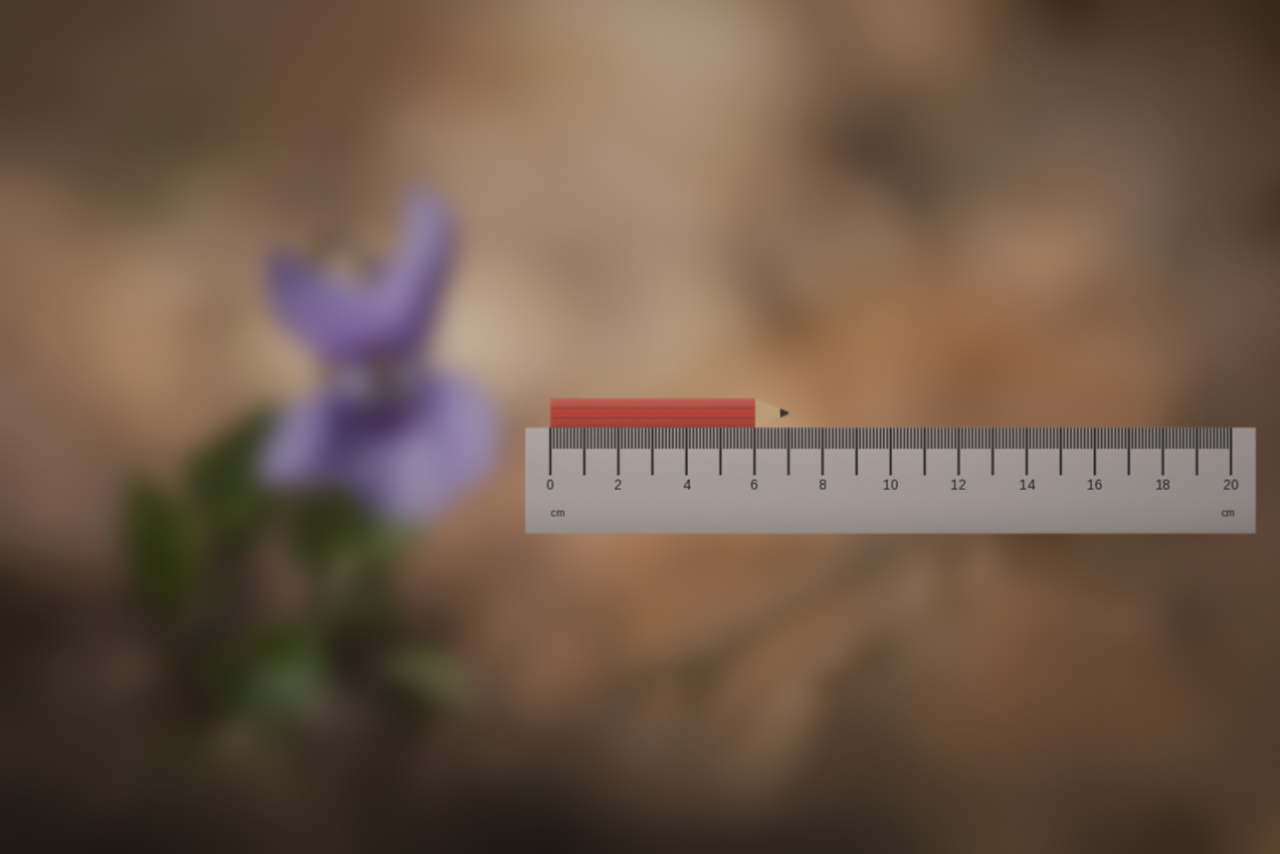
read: 7 cm
